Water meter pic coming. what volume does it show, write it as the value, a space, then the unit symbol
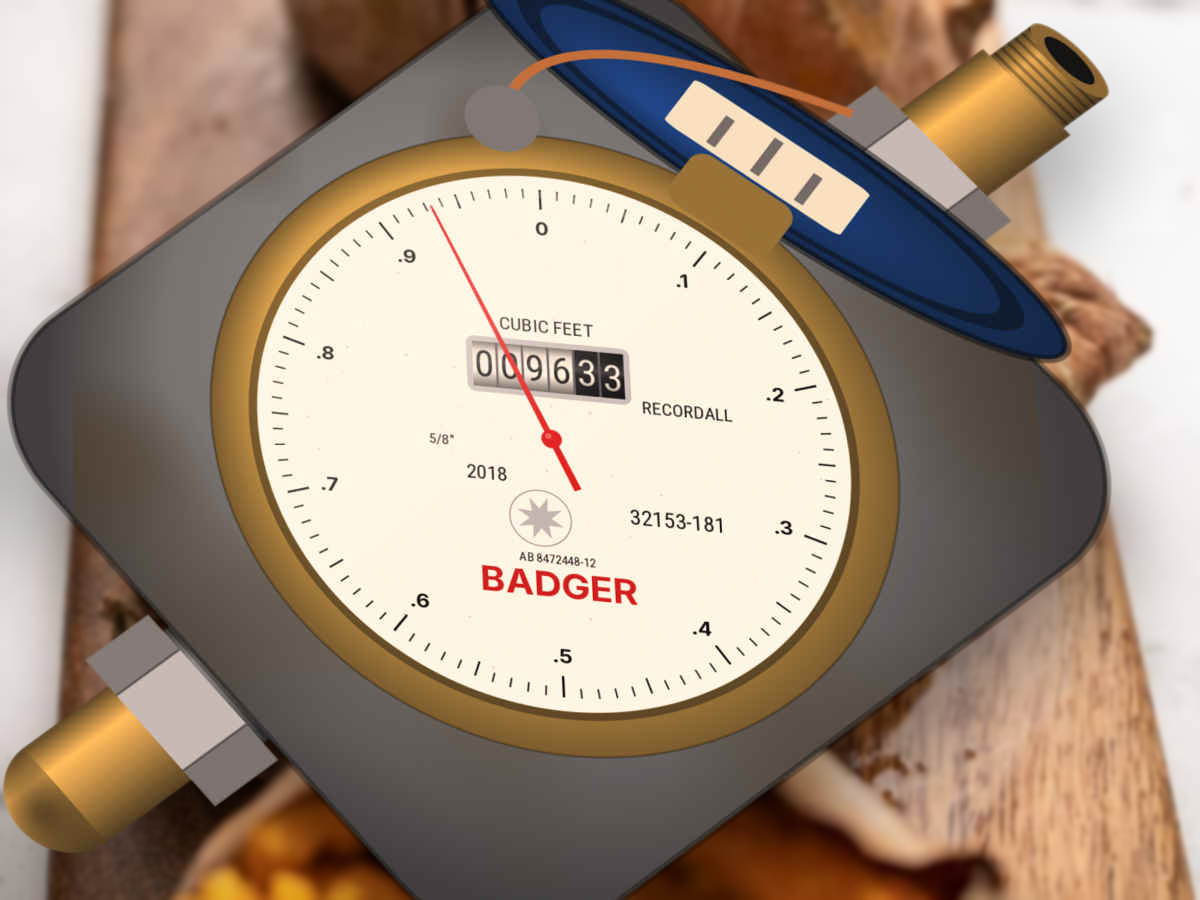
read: 9632.93 ft³
